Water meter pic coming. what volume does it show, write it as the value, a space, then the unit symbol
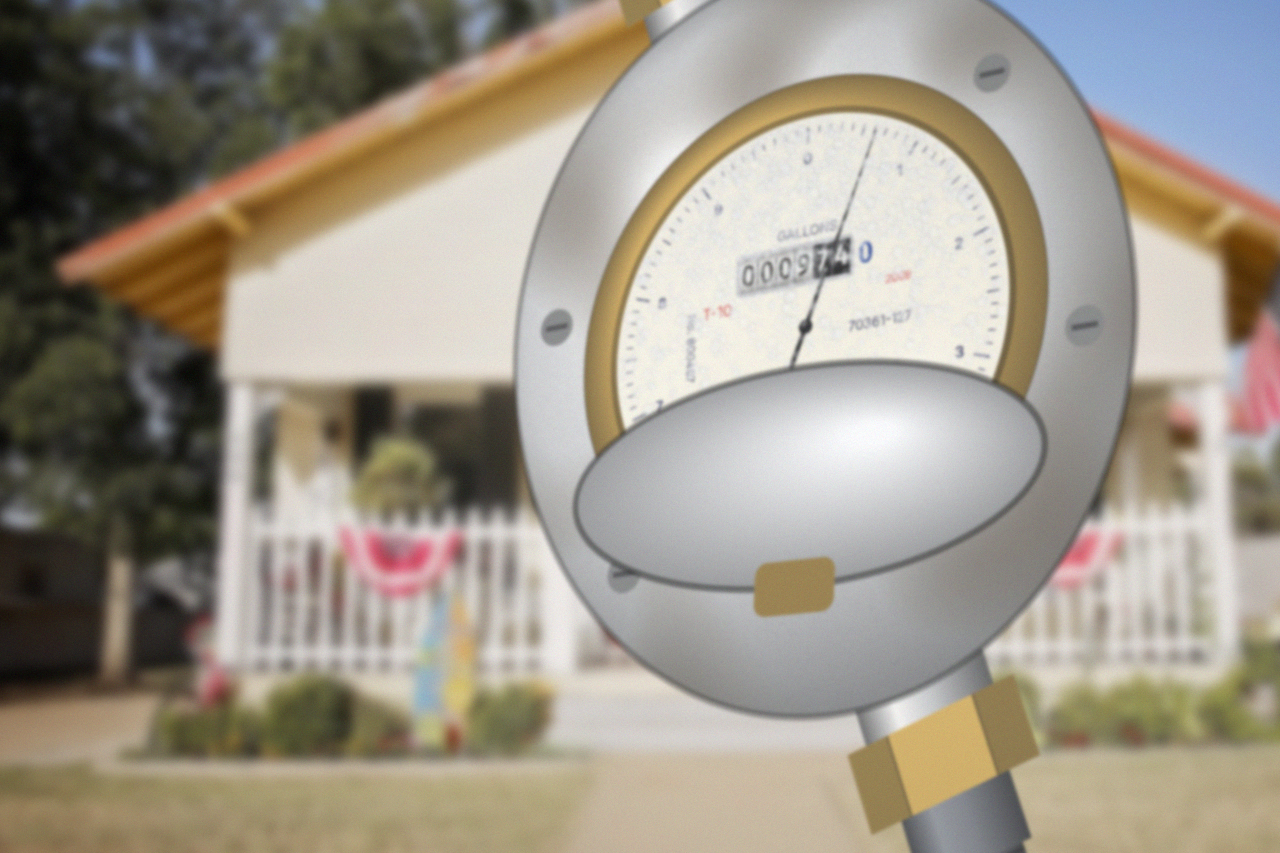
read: 9740.6 gal
